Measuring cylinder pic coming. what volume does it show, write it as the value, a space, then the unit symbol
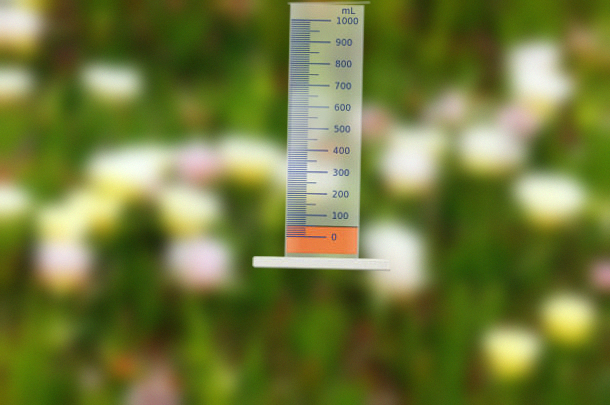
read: 50 mL
